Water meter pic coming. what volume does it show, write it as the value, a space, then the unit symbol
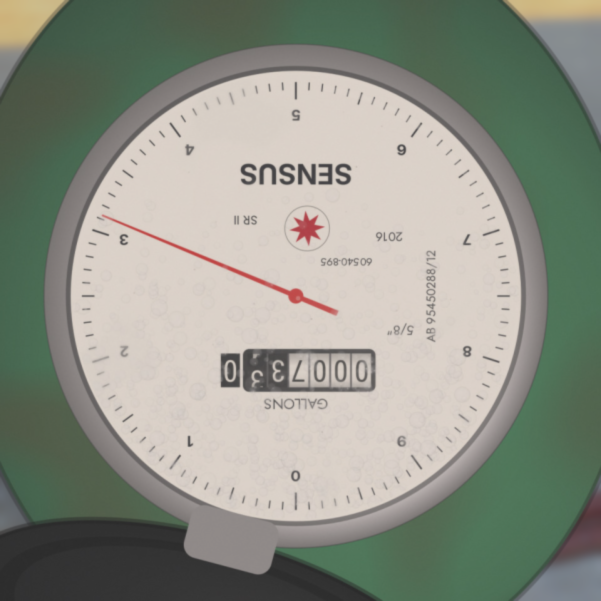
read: 7333.1 gal
